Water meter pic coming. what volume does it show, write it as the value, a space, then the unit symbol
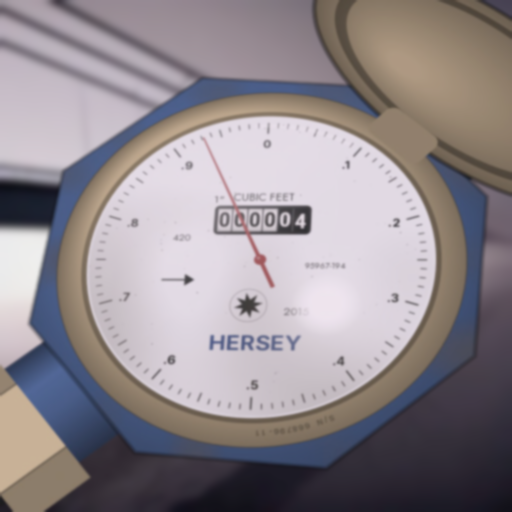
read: 3.93 ft³
